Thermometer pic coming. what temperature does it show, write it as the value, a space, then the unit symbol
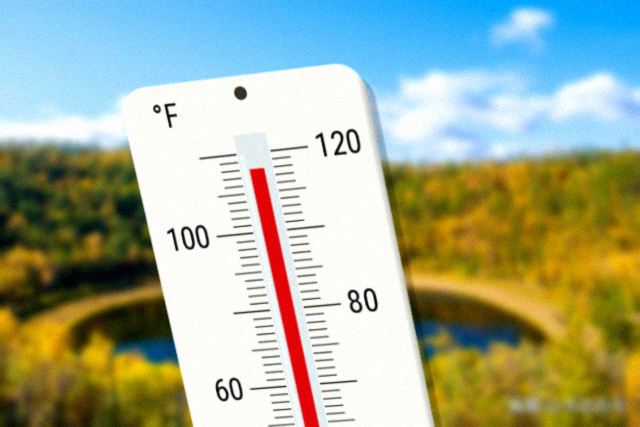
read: 116 °F
